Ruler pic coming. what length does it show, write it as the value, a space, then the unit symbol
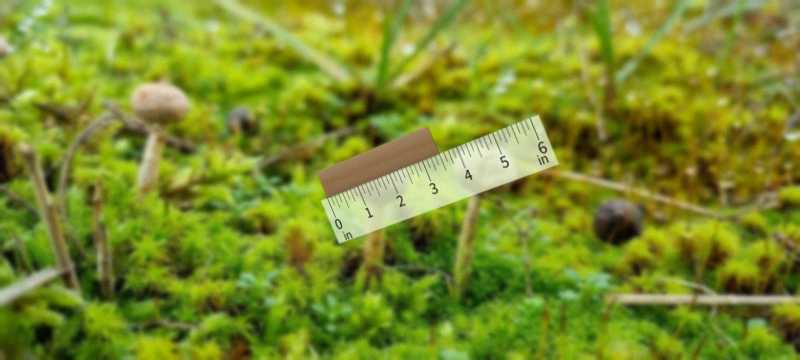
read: 3.5 in
